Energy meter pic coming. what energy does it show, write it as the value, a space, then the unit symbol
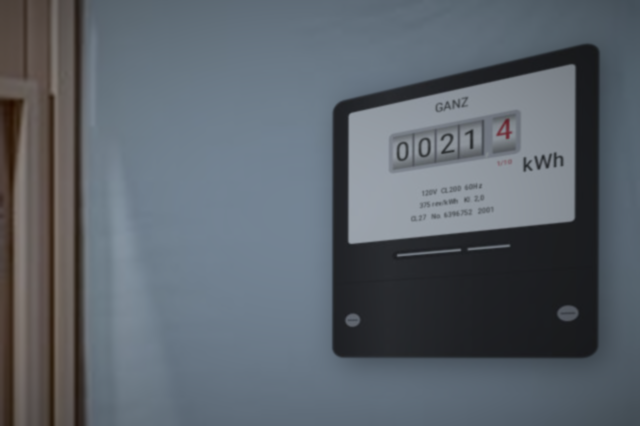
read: 21.4 kWh
